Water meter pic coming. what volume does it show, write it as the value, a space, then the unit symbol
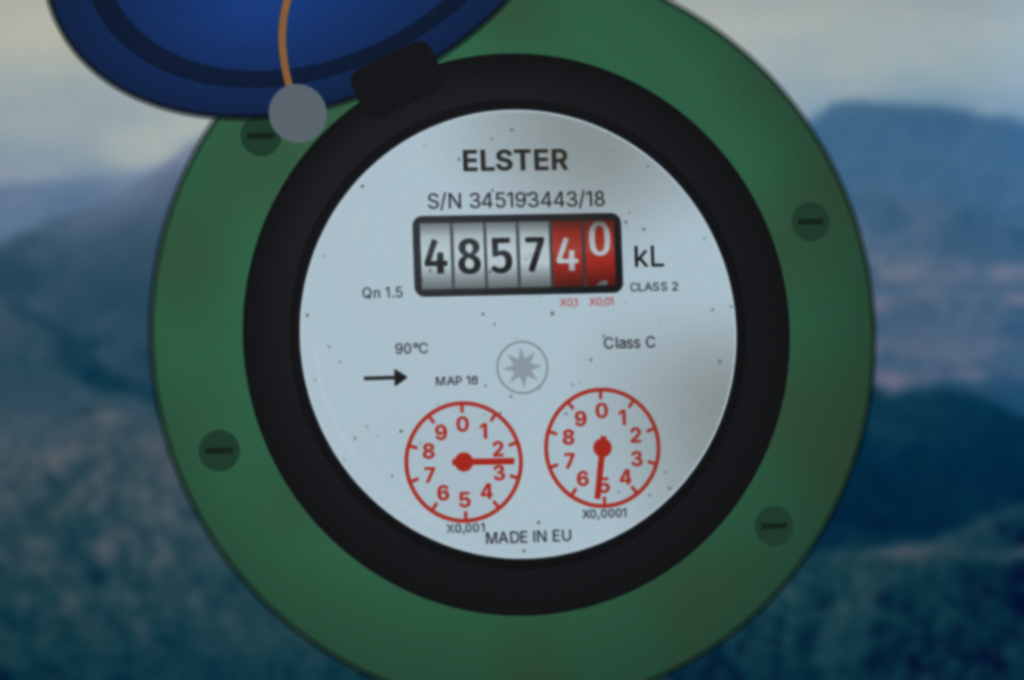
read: 4857.4025 kL
